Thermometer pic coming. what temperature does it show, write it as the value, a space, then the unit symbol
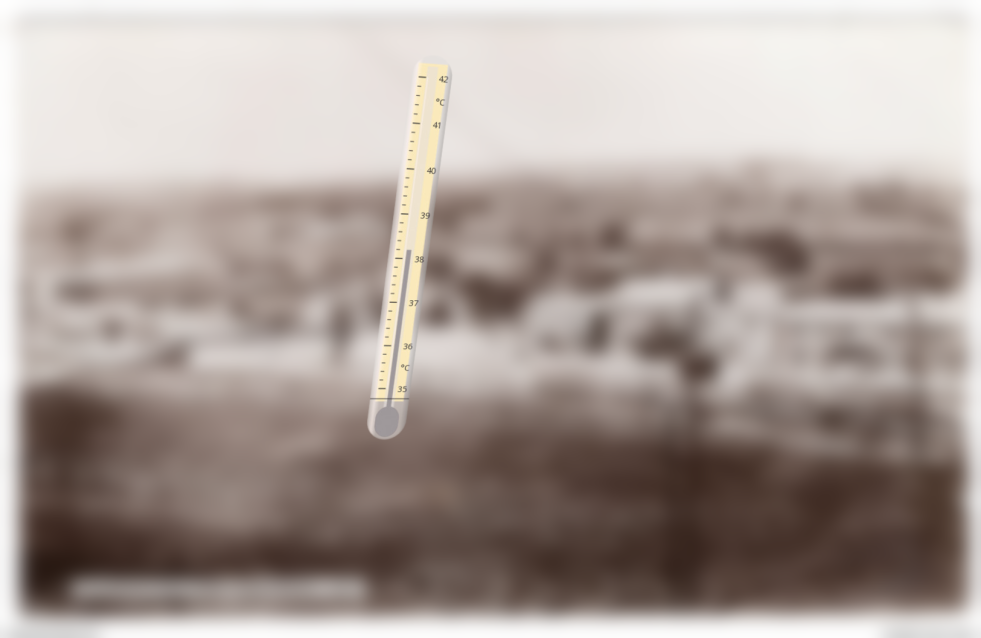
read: 38.2 °C
